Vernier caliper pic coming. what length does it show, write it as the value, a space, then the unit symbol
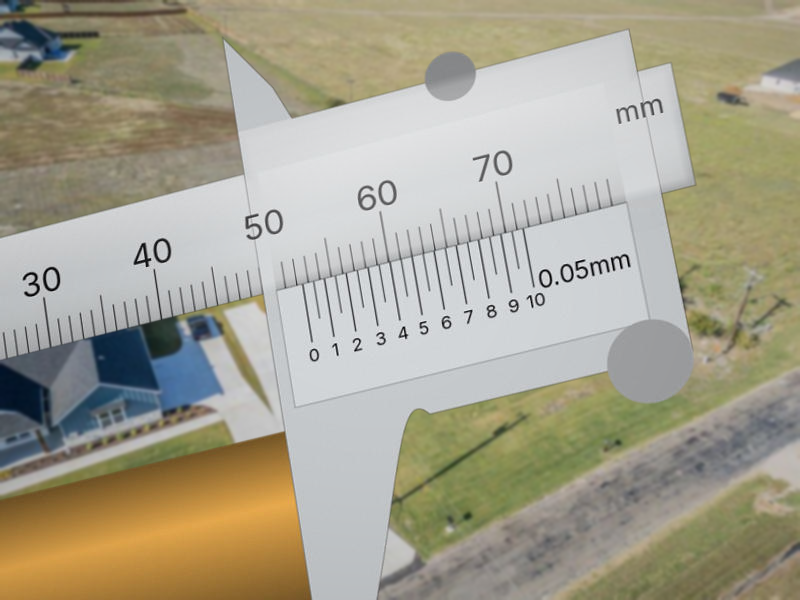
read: 52.5 mm
